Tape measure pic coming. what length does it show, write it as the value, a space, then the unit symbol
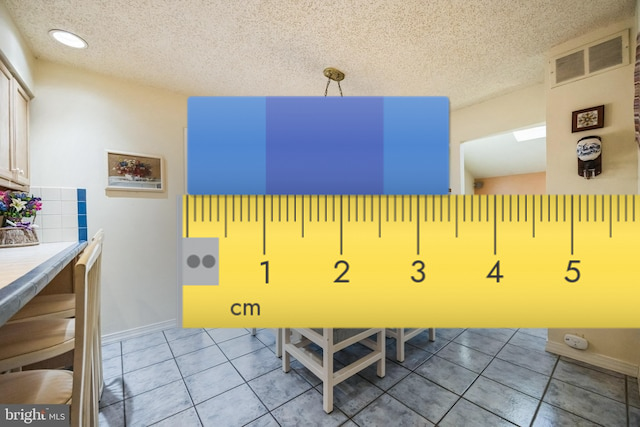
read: 3.4 cm
